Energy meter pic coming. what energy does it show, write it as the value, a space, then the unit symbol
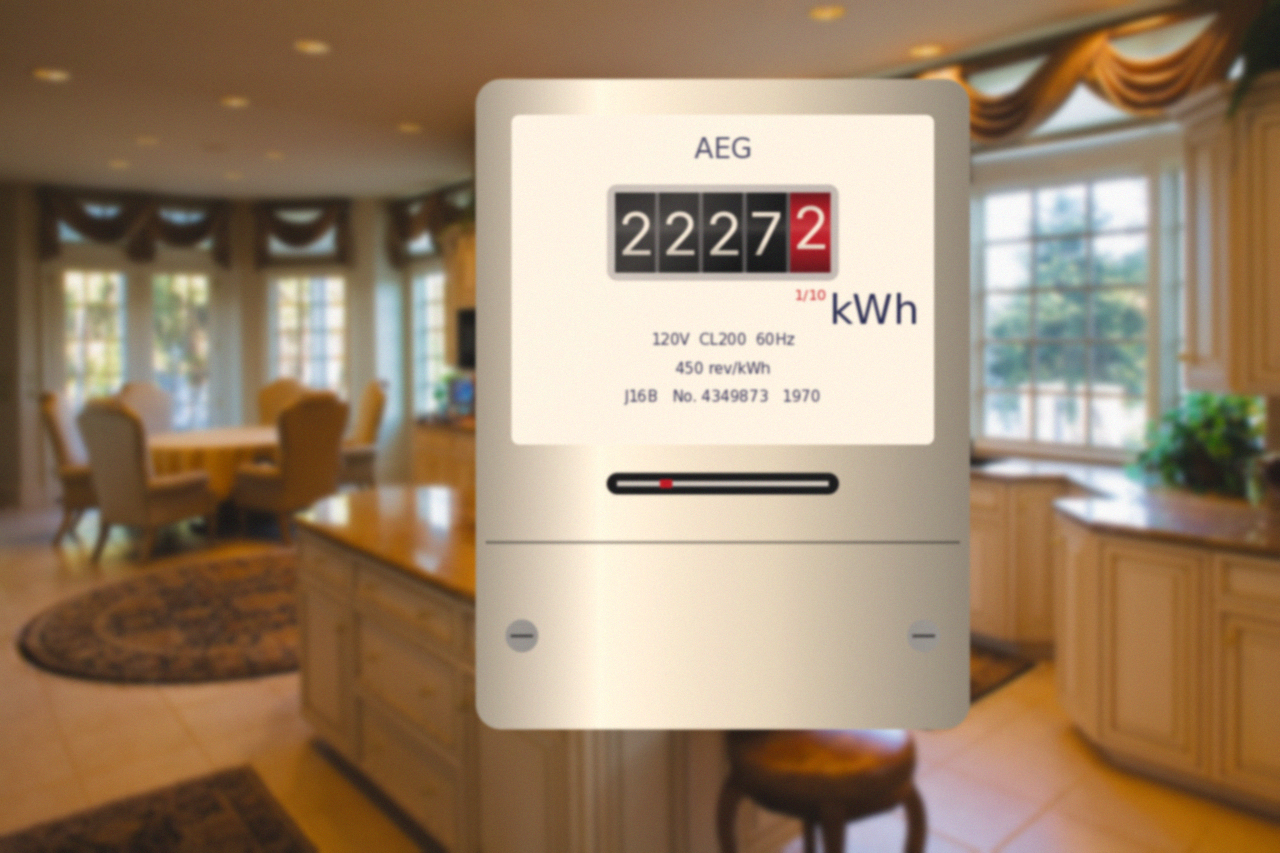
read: 2227.2 kWh
